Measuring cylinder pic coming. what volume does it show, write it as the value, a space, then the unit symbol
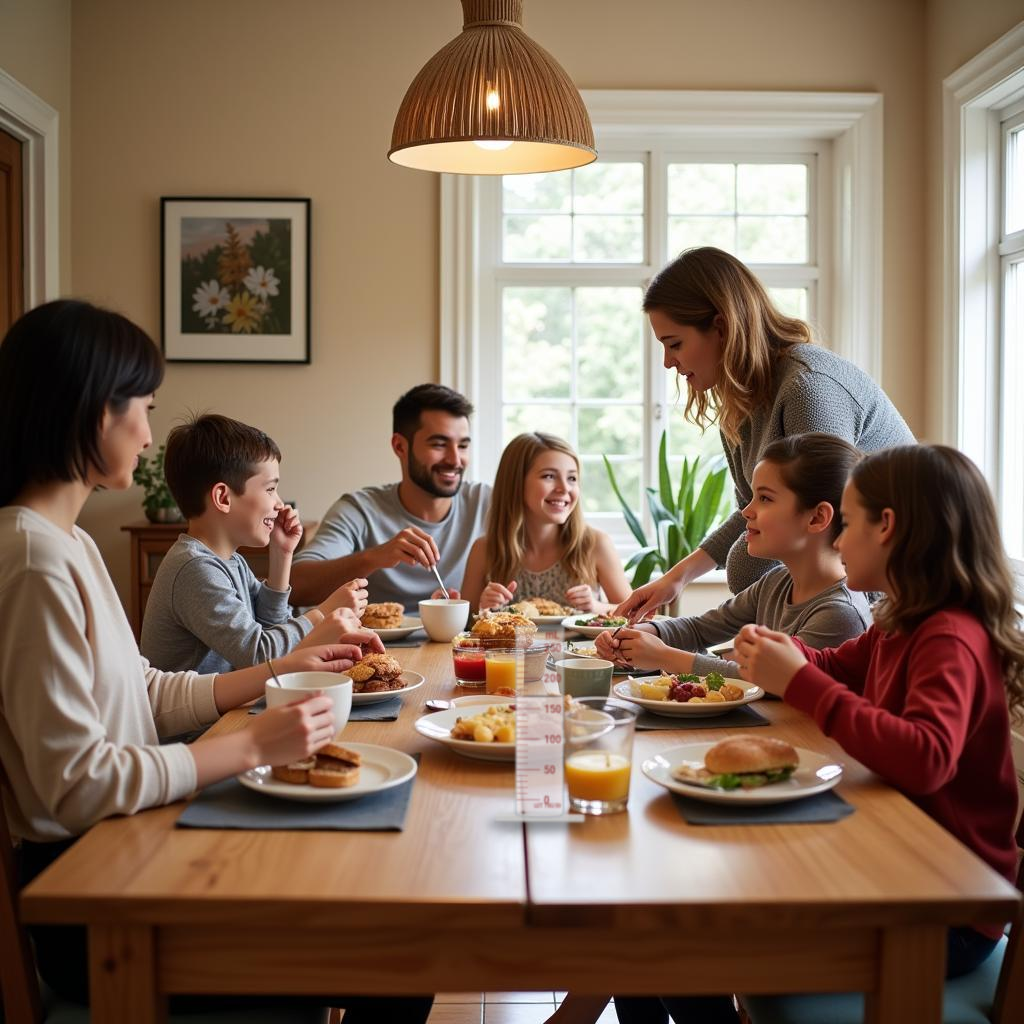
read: 170 mL
